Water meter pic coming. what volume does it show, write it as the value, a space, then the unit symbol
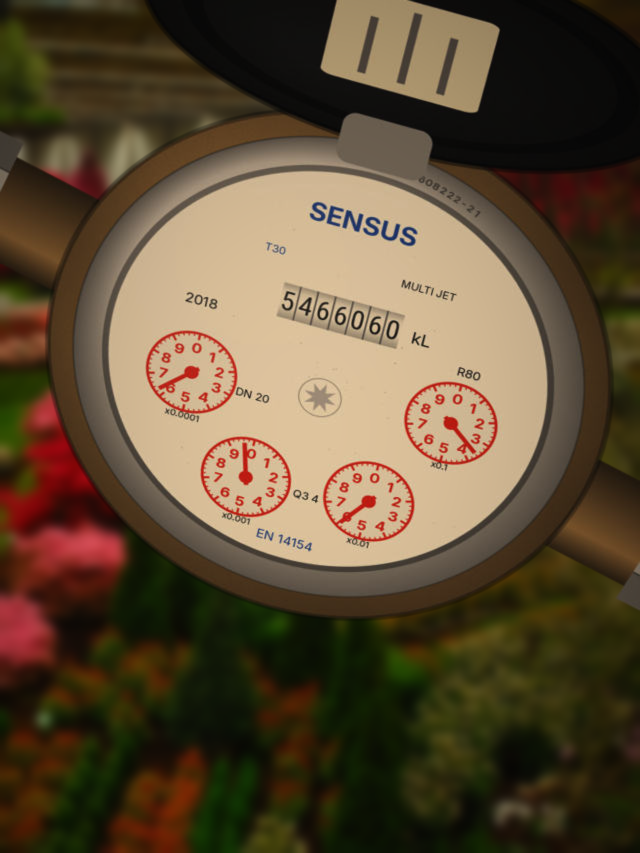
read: 5466060.3596 kL
